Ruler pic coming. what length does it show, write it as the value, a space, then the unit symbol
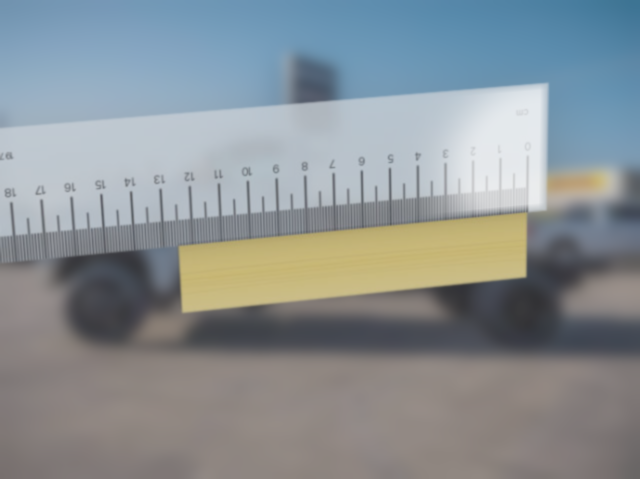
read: 12.5 cm
